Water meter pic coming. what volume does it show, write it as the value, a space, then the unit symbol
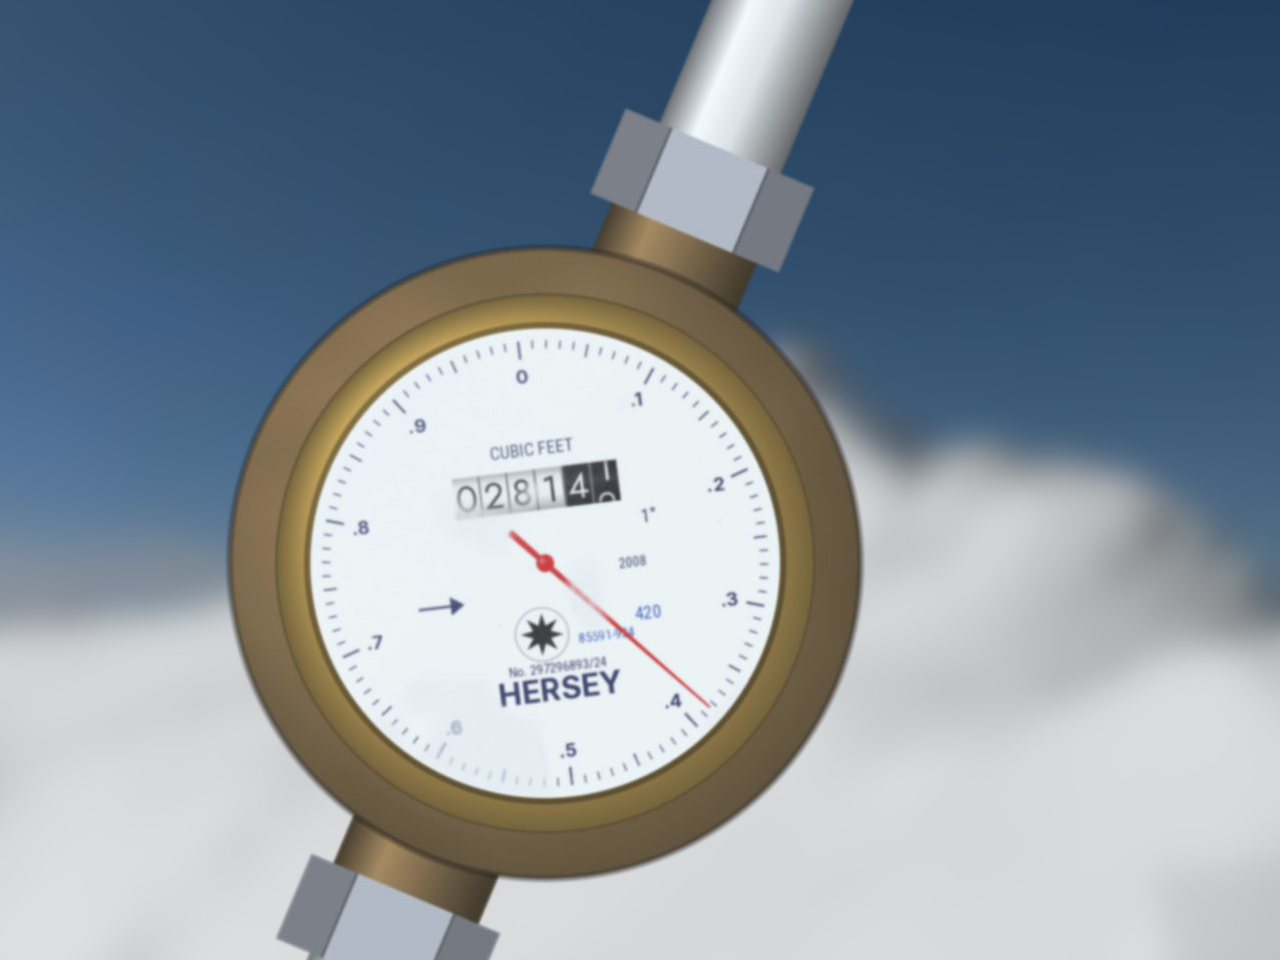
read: 28141.38 ft³
